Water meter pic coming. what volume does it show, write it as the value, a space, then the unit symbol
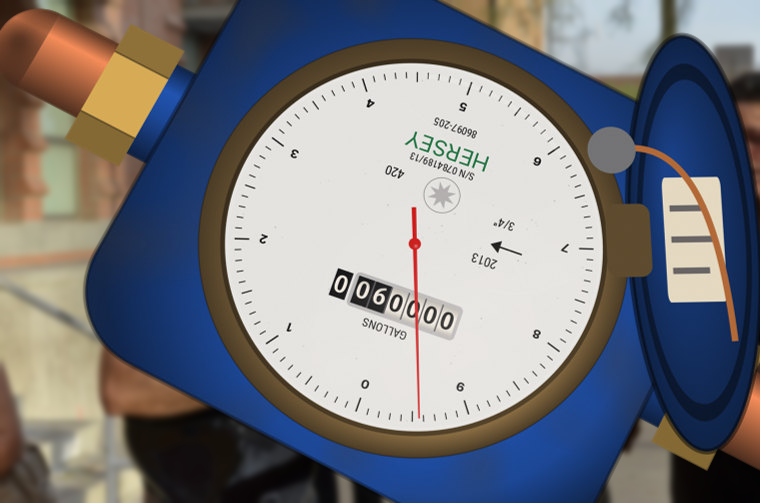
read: 899.4 gal
